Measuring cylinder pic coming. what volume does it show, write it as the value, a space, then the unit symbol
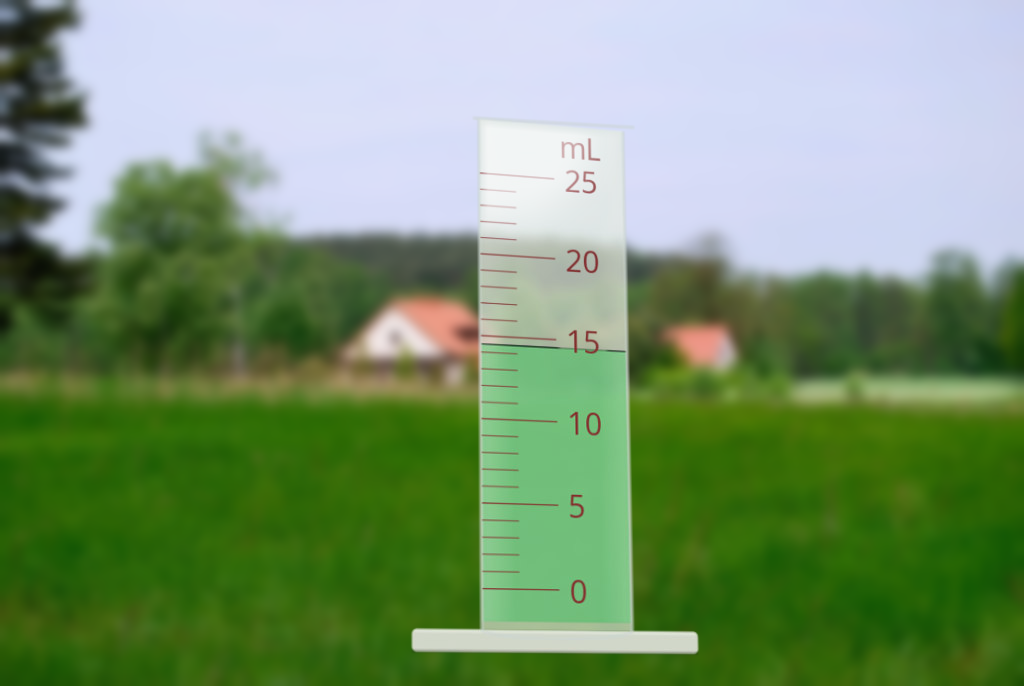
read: 14.5 mL
